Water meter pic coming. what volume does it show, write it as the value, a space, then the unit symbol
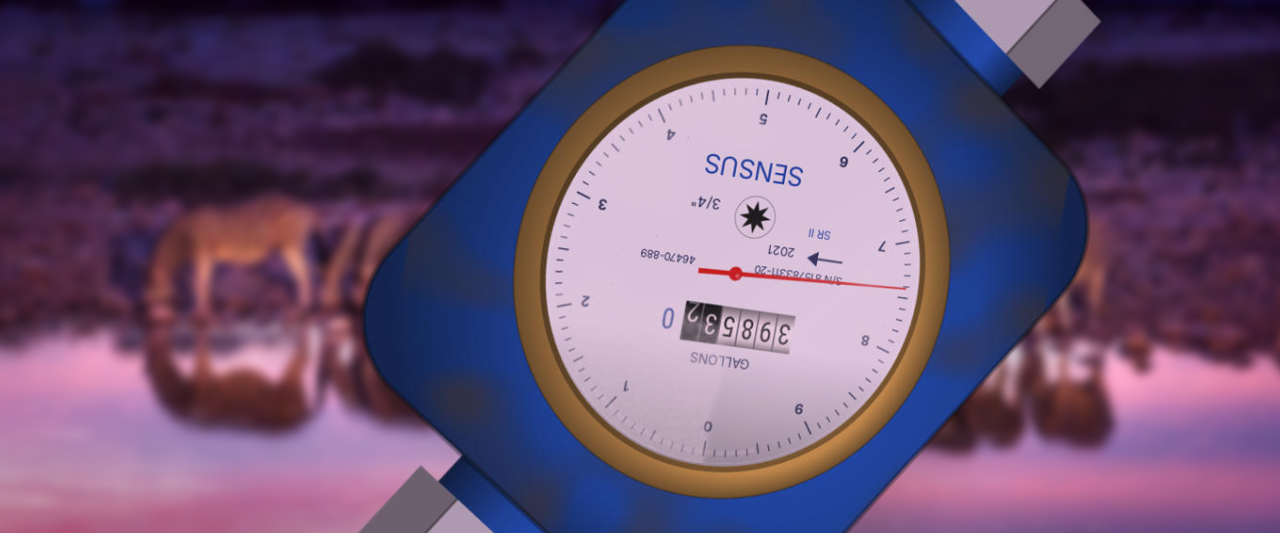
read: 3985317.4 gal
